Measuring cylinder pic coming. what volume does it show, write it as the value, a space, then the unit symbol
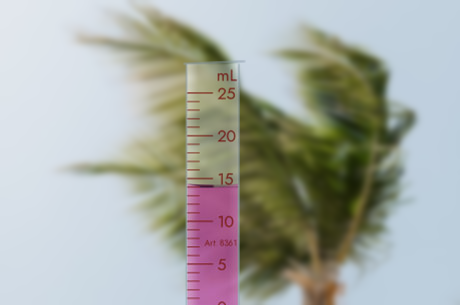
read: 14 mL
